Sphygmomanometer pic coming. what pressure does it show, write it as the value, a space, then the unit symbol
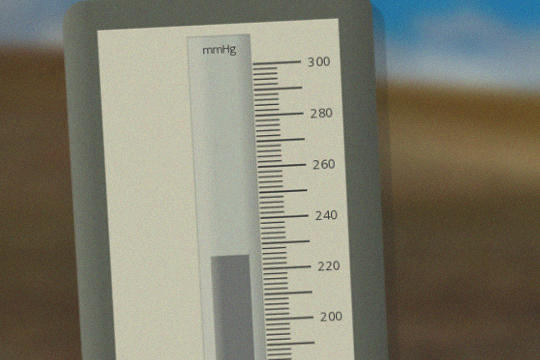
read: 226 mmHg
